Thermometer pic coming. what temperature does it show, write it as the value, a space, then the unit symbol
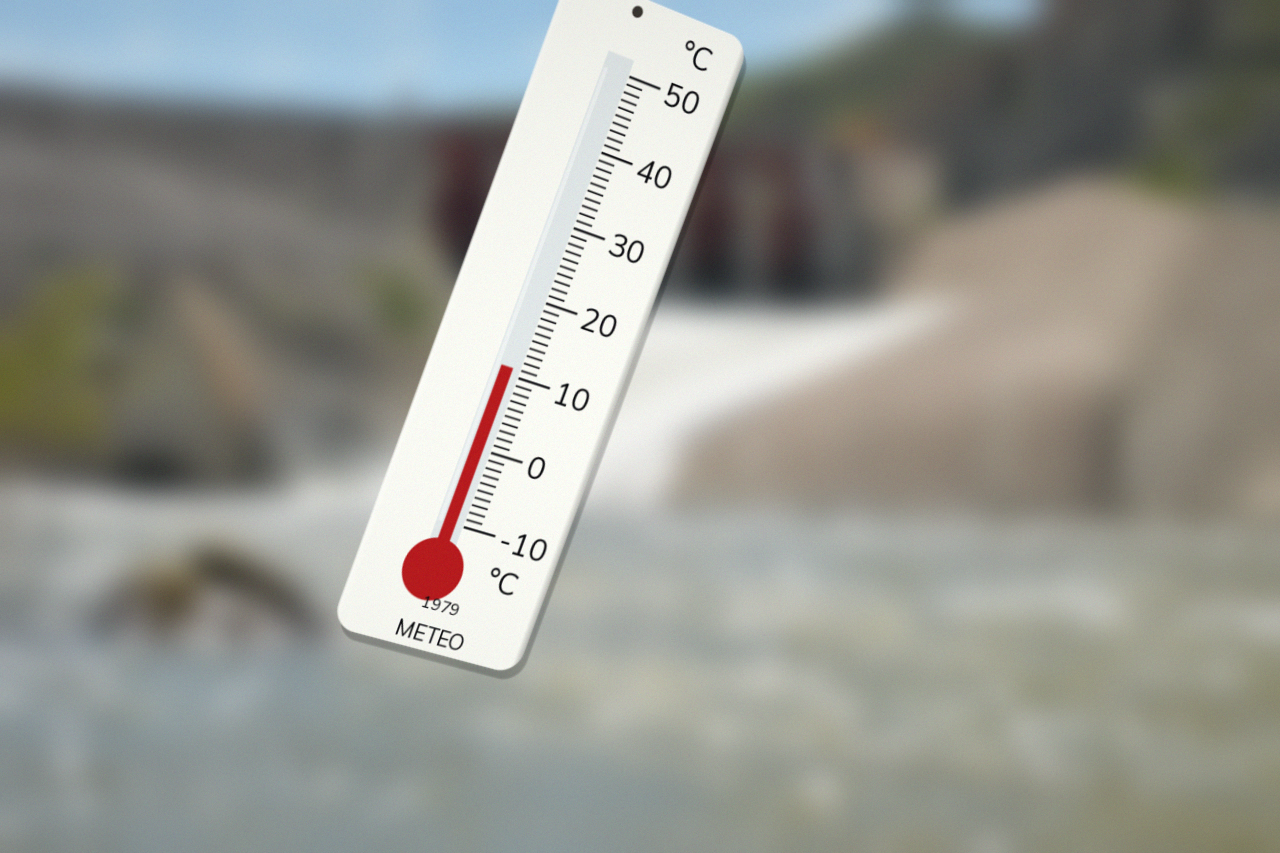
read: 11 °C
